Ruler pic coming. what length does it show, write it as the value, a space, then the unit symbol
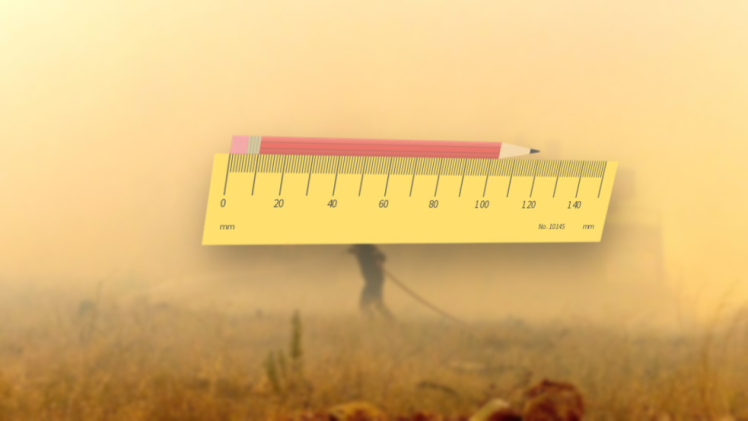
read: 120 mm
